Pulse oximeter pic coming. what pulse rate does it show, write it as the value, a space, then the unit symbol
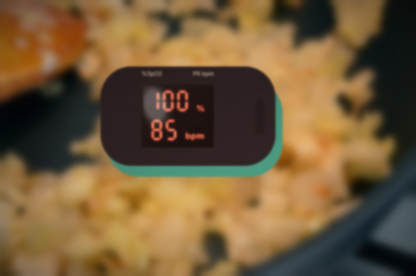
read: 85 bpm
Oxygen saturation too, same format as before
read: 100 %
